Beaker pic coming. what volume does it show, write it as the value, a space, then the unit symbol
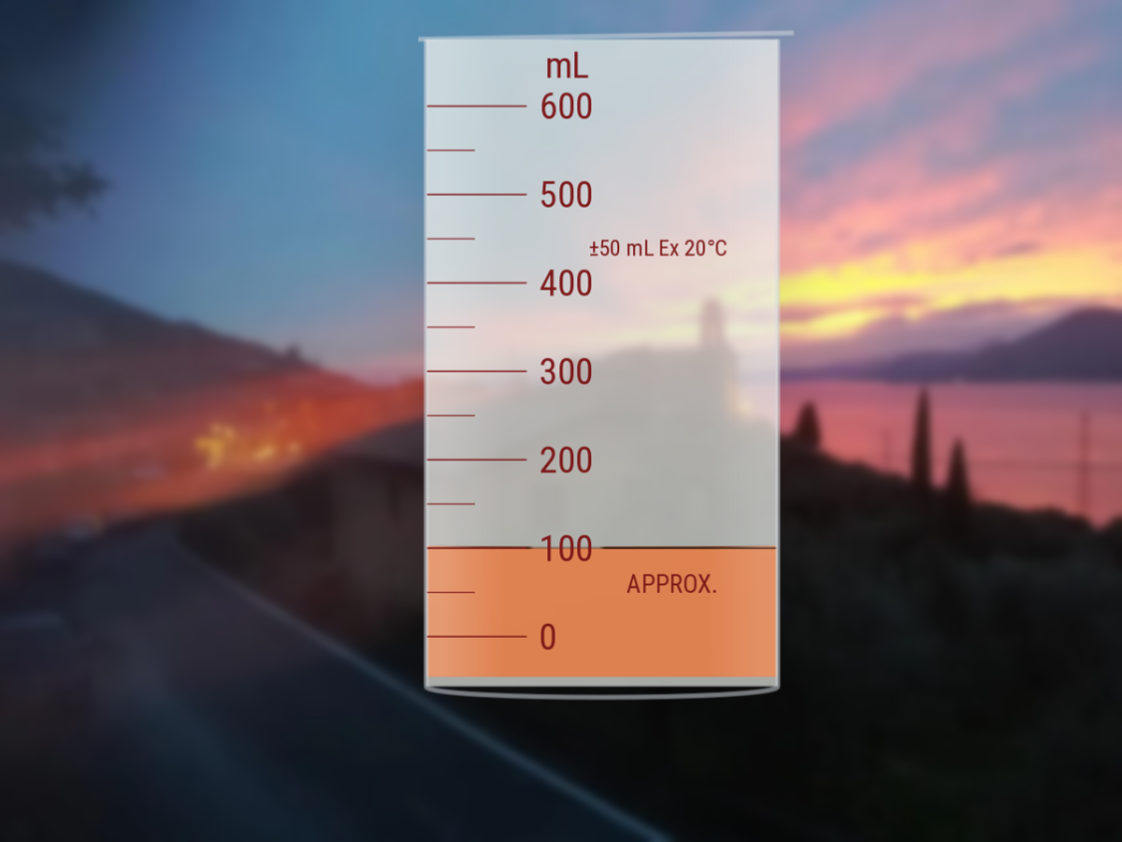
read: 100 mL
